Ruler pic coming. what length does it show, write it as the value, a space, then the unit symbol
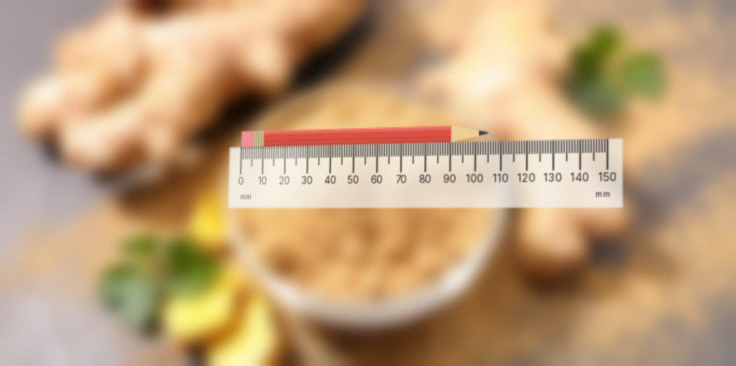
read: 105 mm
